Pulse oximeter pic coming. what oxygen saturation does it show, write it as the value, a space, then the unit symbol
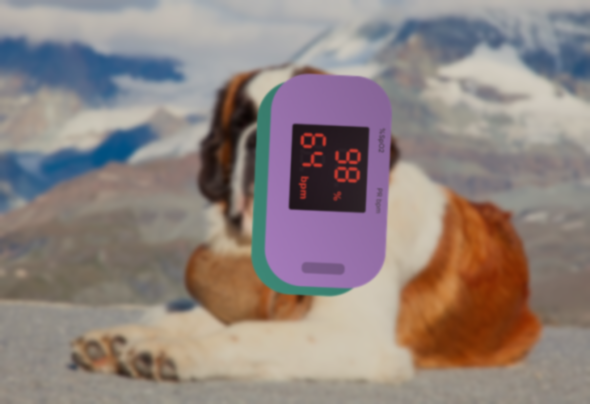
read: 98 %
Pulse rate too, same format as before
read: 64 bpm
